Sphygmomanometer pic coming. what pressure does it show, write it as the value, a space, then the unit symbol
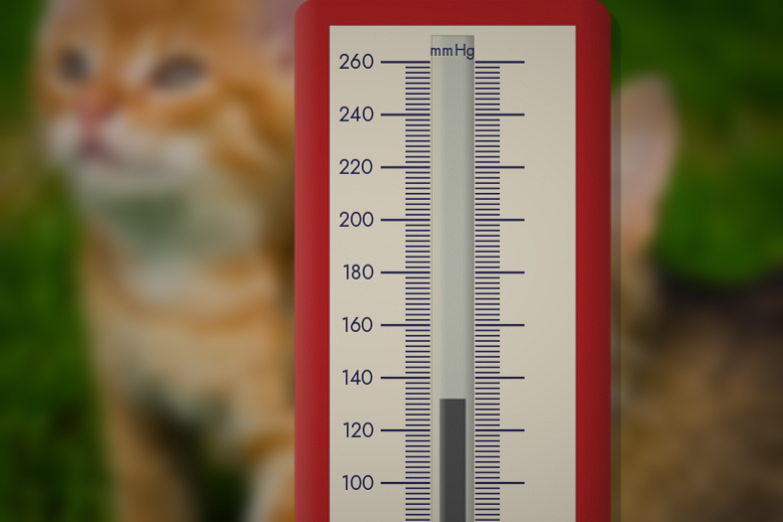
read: 132 mmHg
